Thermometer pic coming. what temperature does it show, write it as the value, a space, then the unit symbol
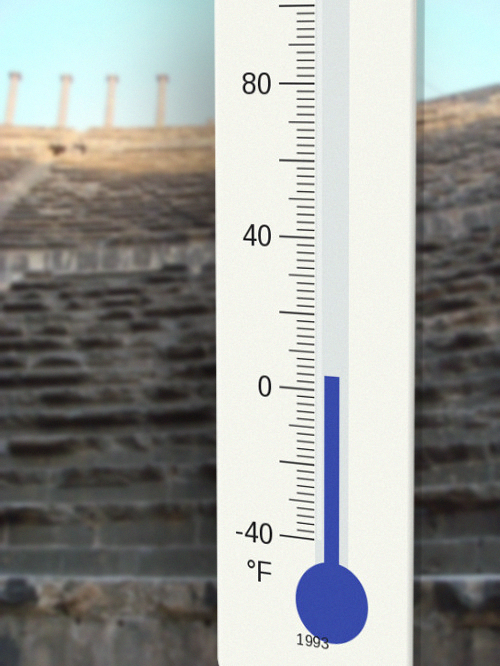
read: 4 °F
